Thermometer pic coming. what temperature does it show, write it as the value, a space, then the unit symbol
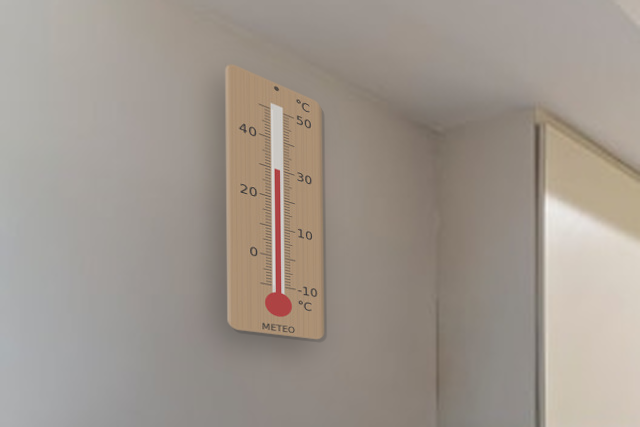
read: 30 °C
